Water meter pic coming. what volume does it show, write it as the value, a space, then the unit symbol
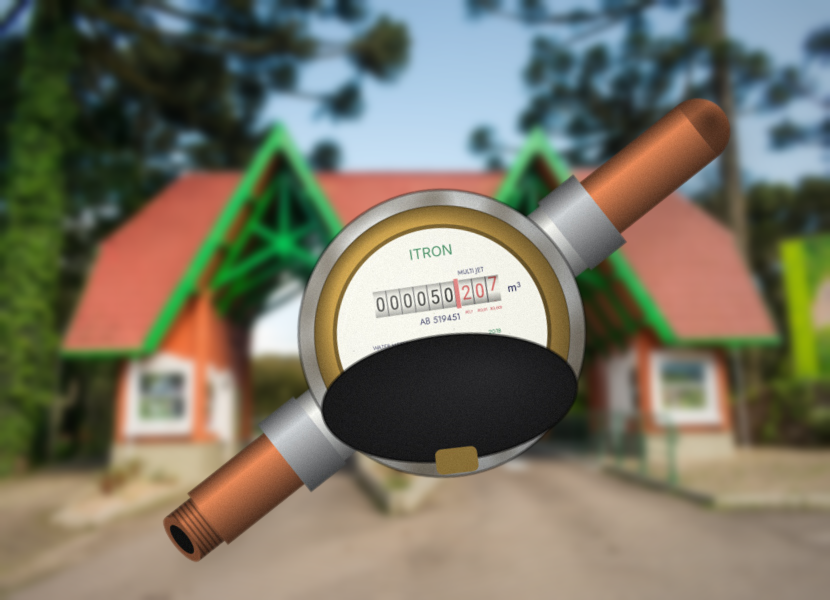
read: 50.207 m³
